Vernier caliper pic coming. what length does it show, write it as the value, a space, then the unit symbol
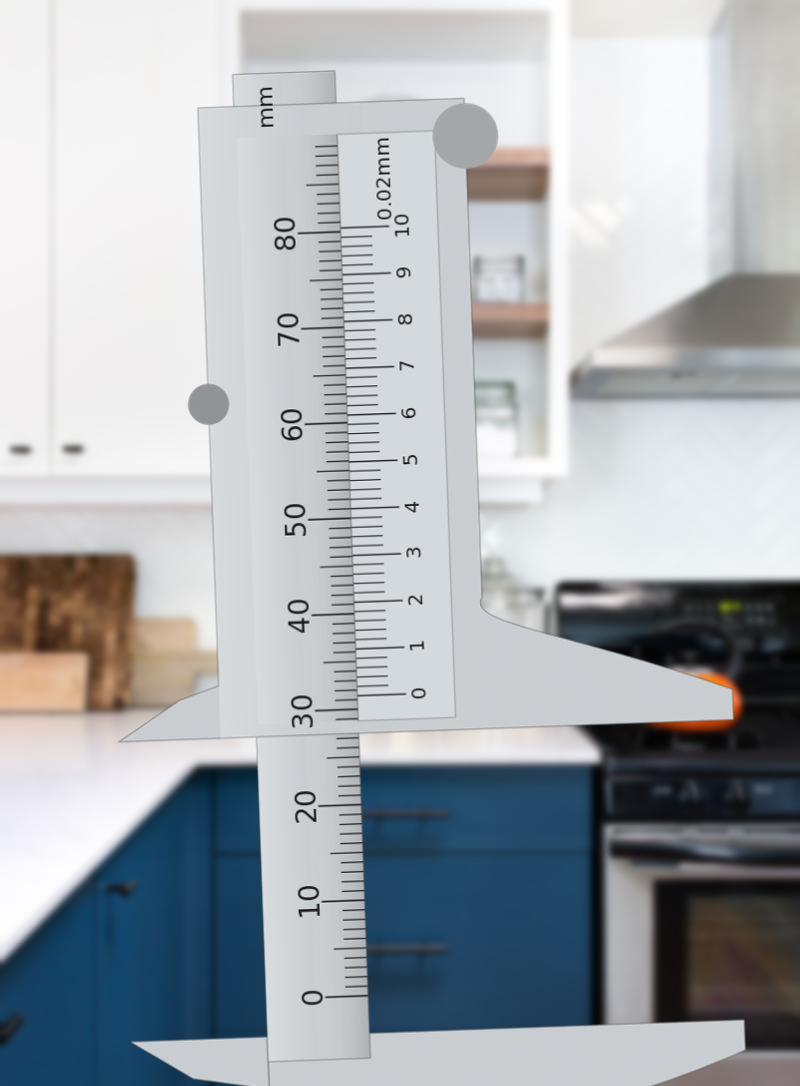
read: 31.4 mm
